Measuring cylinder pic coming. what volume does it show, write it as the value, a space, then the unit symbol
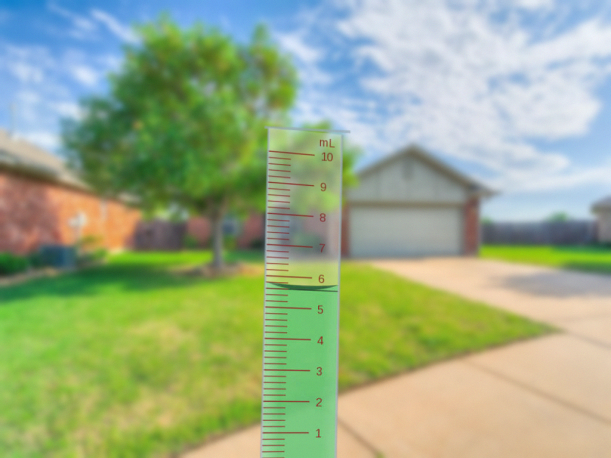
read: 5.6 mL
